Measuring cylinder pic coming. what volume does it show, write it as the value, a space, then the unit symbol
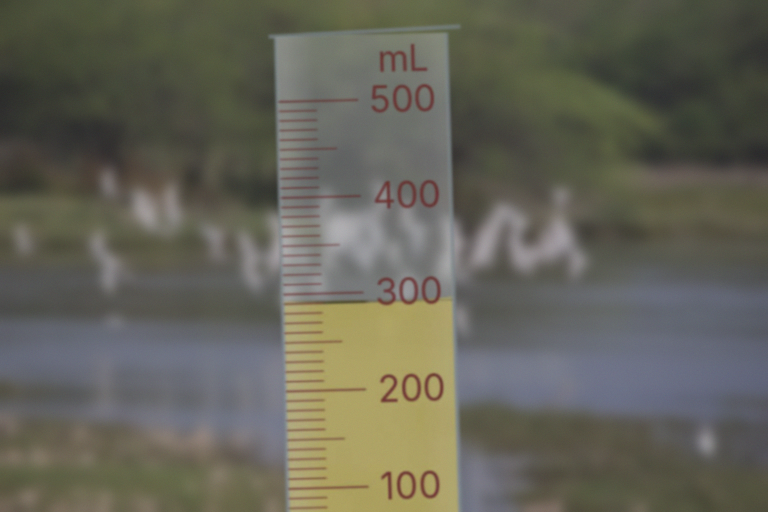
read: 290 mL
